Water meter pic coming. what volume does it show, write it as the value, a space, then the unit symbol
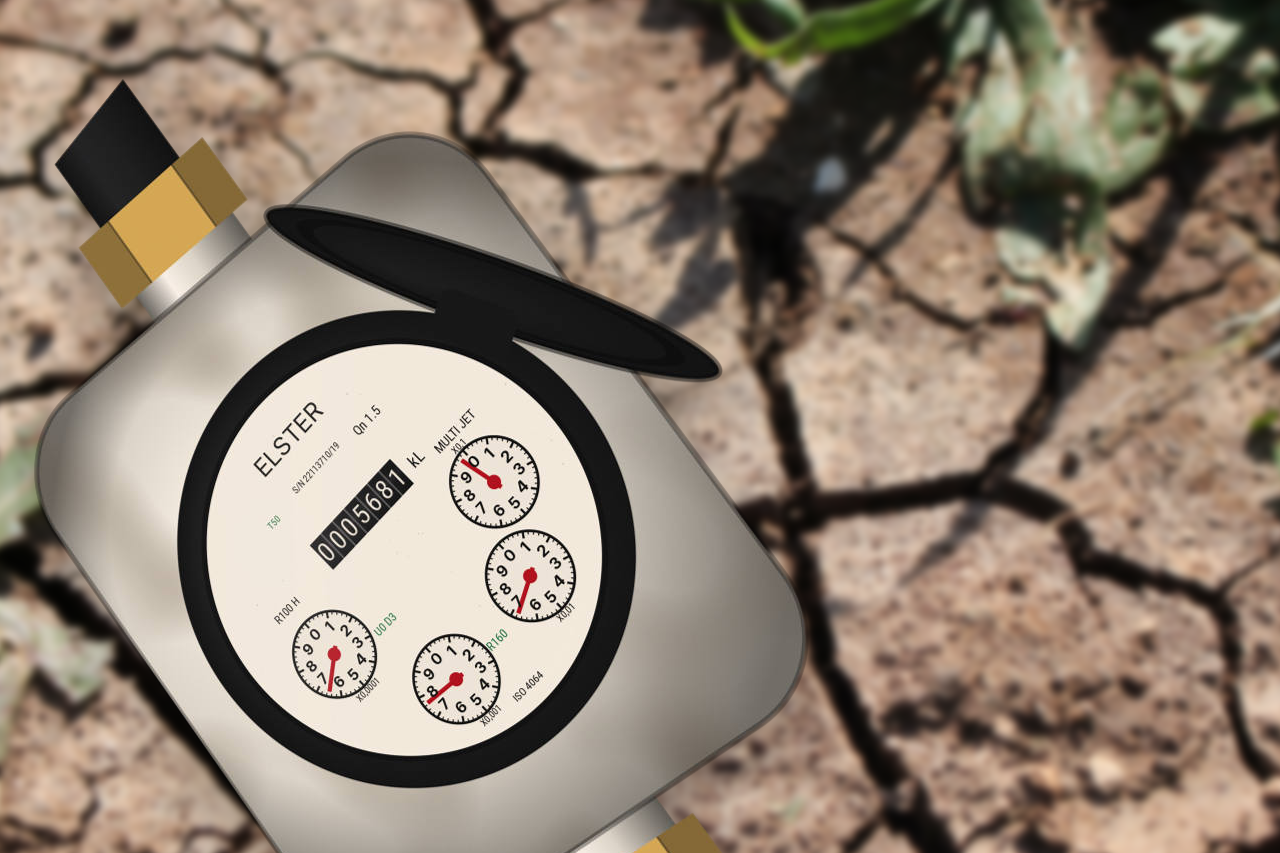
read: 5680.9676 kL
